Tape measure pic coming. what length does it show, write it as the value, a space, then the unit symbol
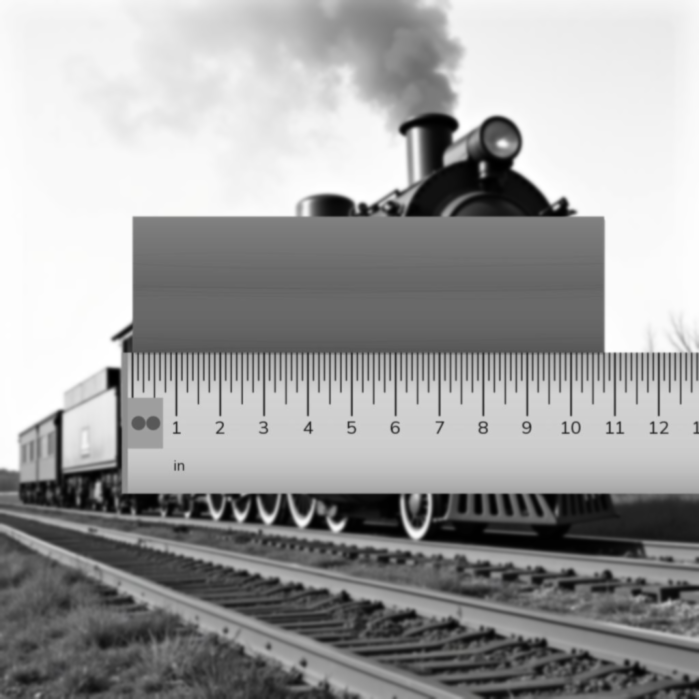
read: 10.75 in
